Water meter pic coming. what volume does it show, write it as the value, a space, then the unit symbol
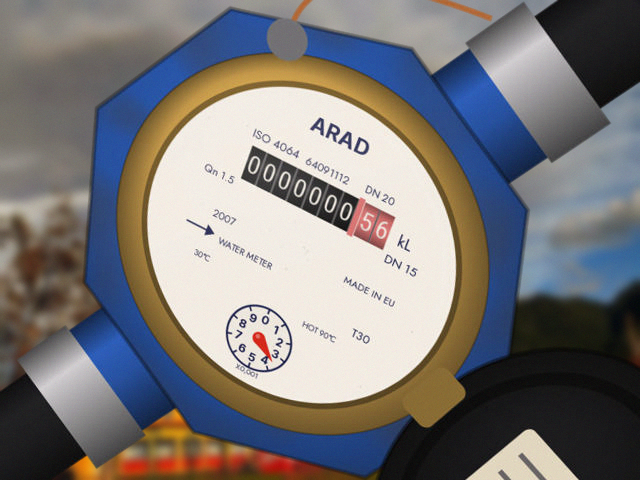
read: 0.563 kL
